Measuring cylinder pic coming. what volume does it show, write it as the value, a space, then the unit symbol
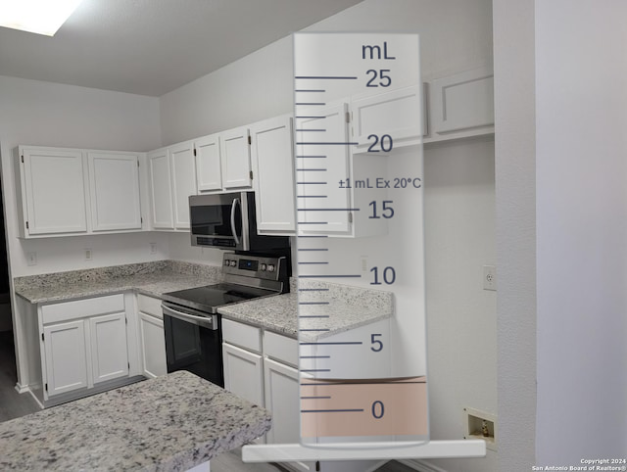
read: 2 mL
